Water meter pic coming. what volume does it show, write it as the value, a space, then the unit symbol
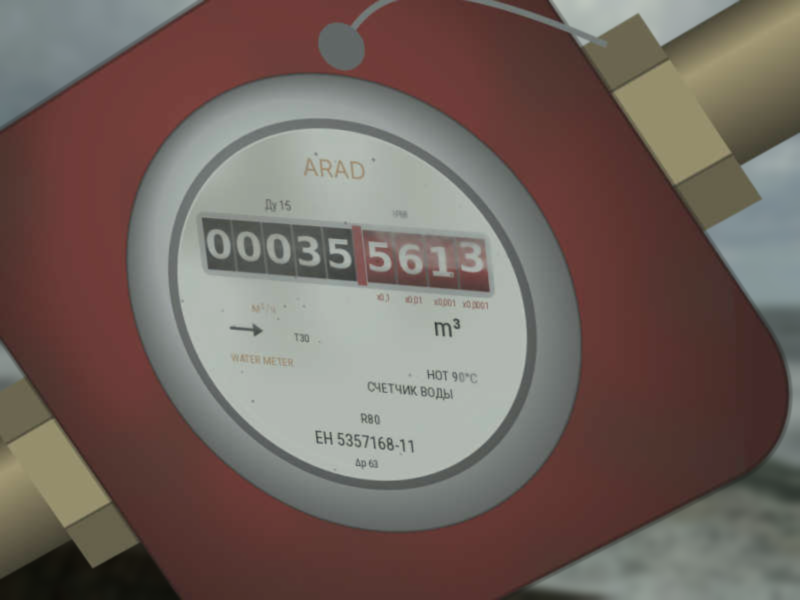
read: 35.5613 m³
